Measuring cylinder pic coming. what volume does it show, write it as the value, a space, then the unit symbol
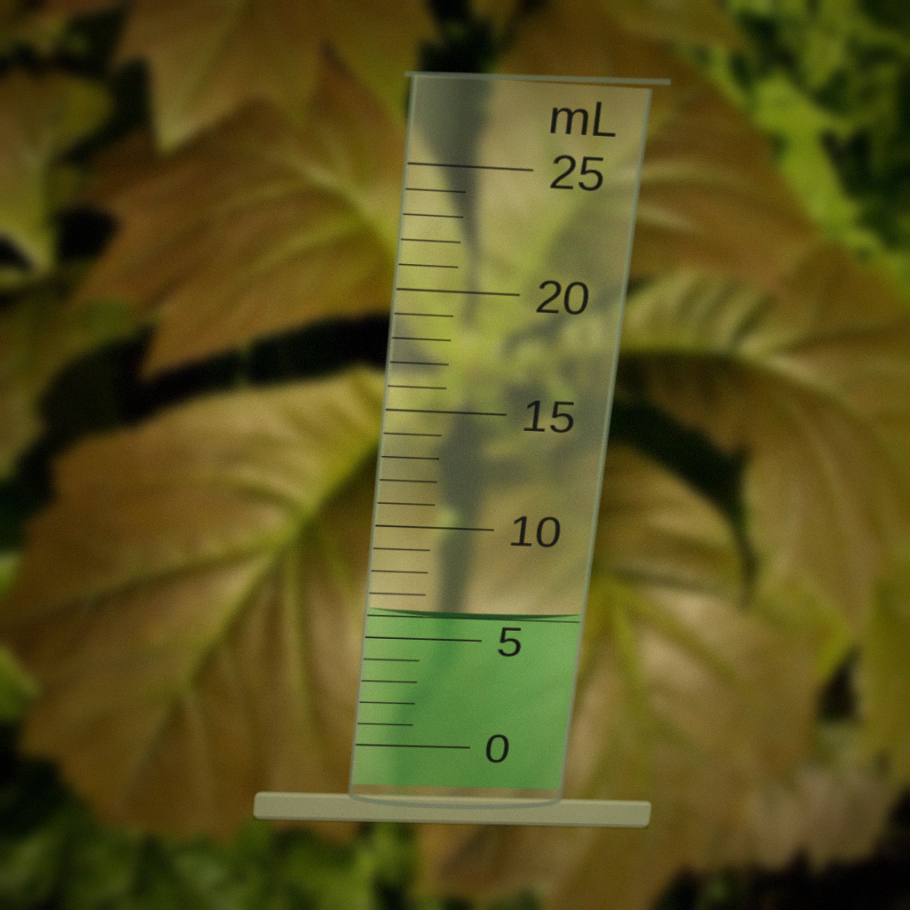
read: 6 mL
